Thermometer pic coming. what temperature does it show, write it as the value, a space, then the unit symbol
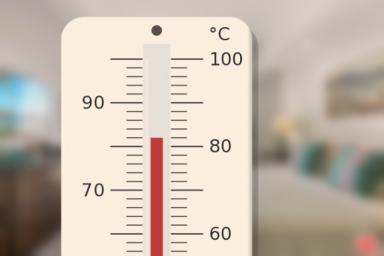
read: 82 °C
